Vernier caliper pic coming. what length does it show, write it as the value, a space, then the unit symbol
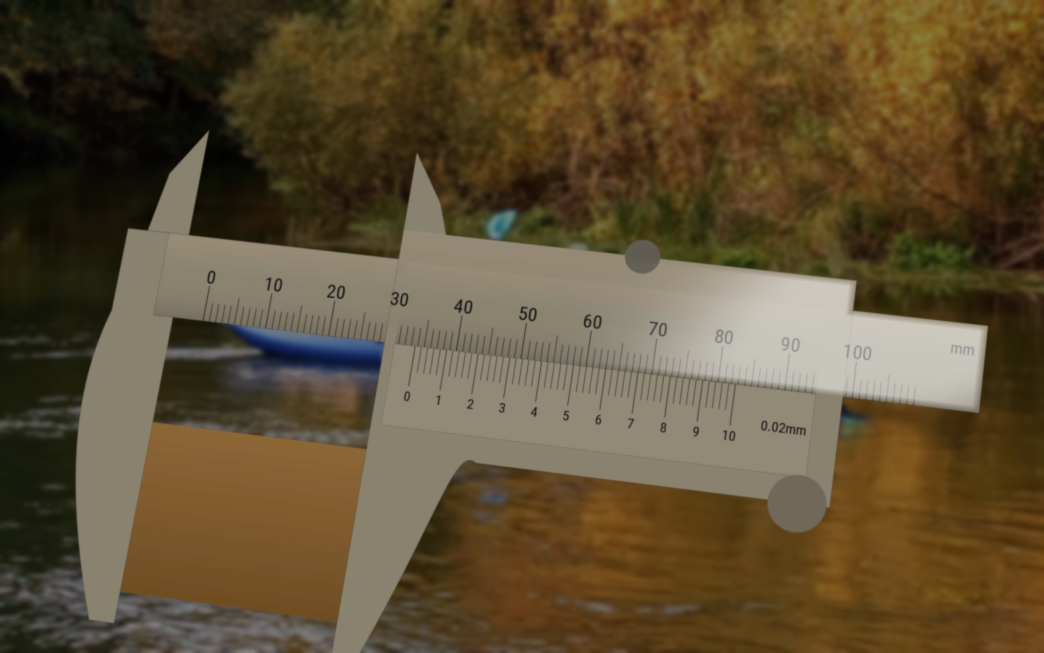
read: 33.6 mm
